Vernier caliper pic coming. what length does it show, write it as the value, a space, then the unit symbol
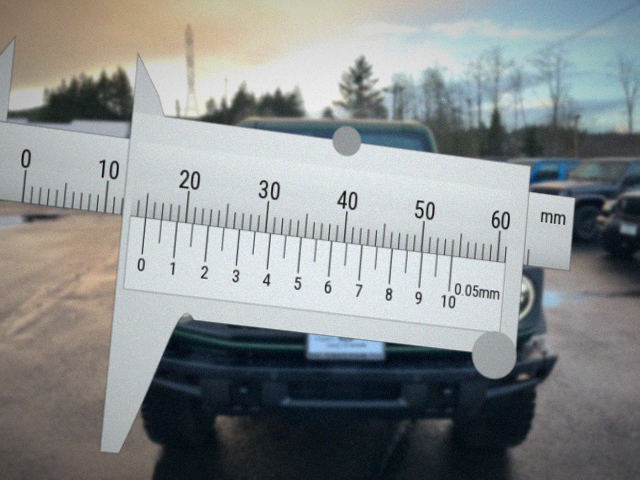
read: 15.0 mm
